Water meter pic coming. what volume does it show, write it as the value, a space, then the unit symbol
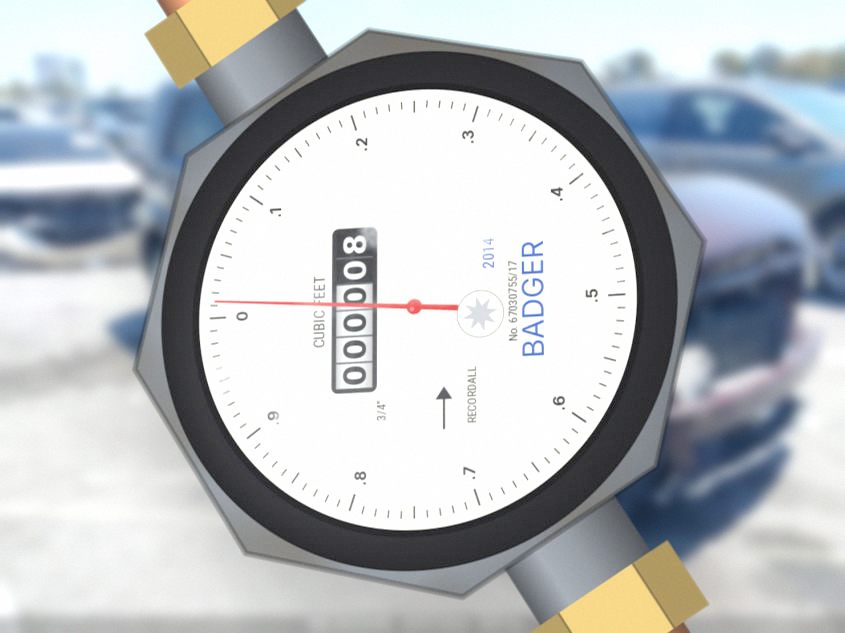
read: 8.01 ft³
